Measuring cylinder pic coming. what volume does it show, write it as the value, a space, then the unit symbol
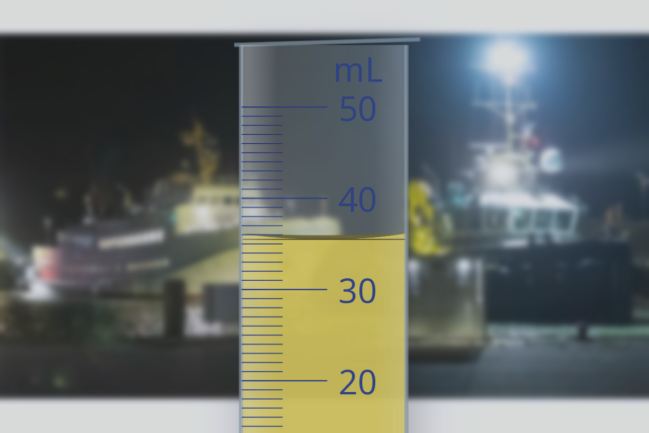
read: 35.5 mL
